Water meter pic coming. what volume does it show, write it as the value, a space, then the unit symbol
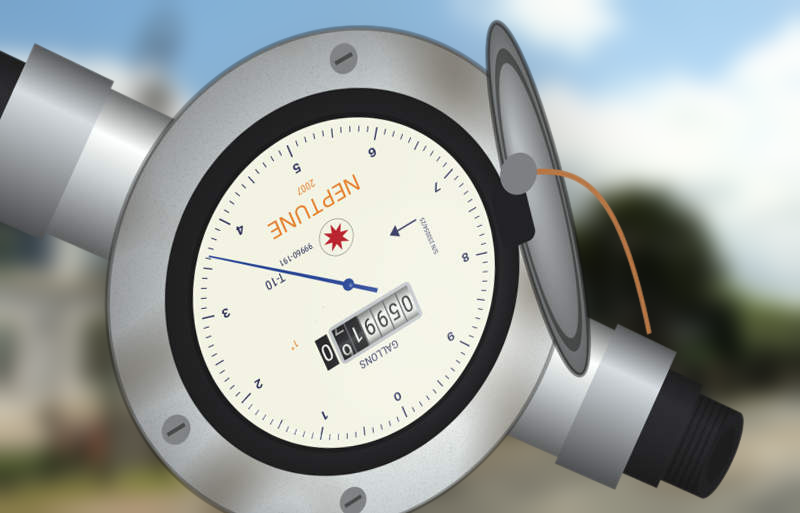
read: 599163.6 gal
